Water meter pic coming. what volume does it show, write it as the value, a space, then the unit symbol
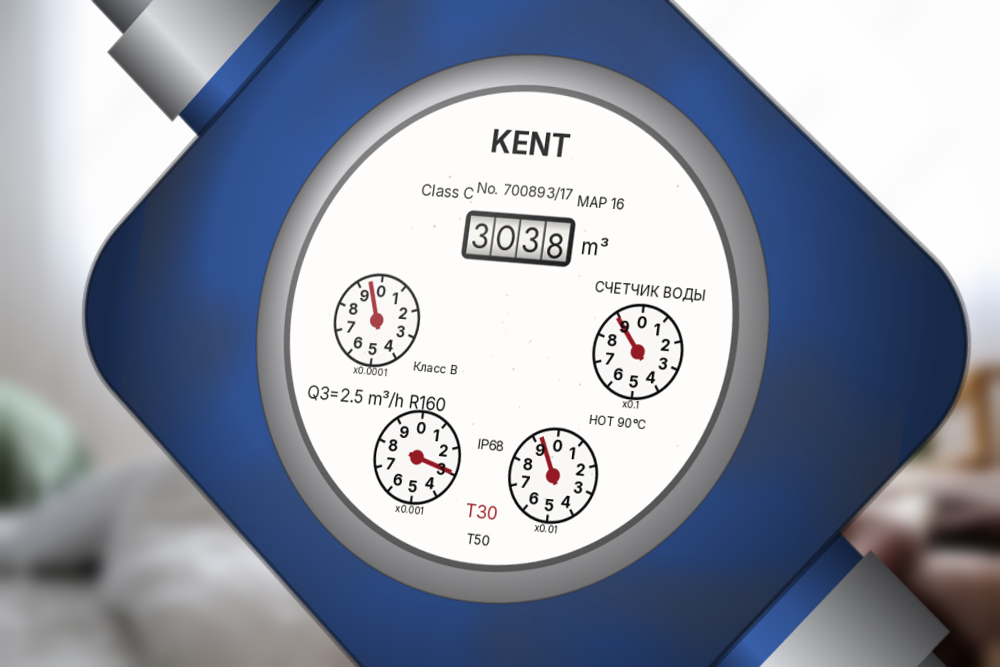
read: 3037.8929 m³
